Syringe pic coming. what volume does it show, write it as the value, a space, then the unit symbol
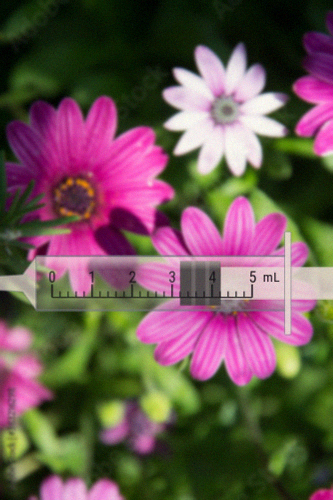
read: 3.2 mL
